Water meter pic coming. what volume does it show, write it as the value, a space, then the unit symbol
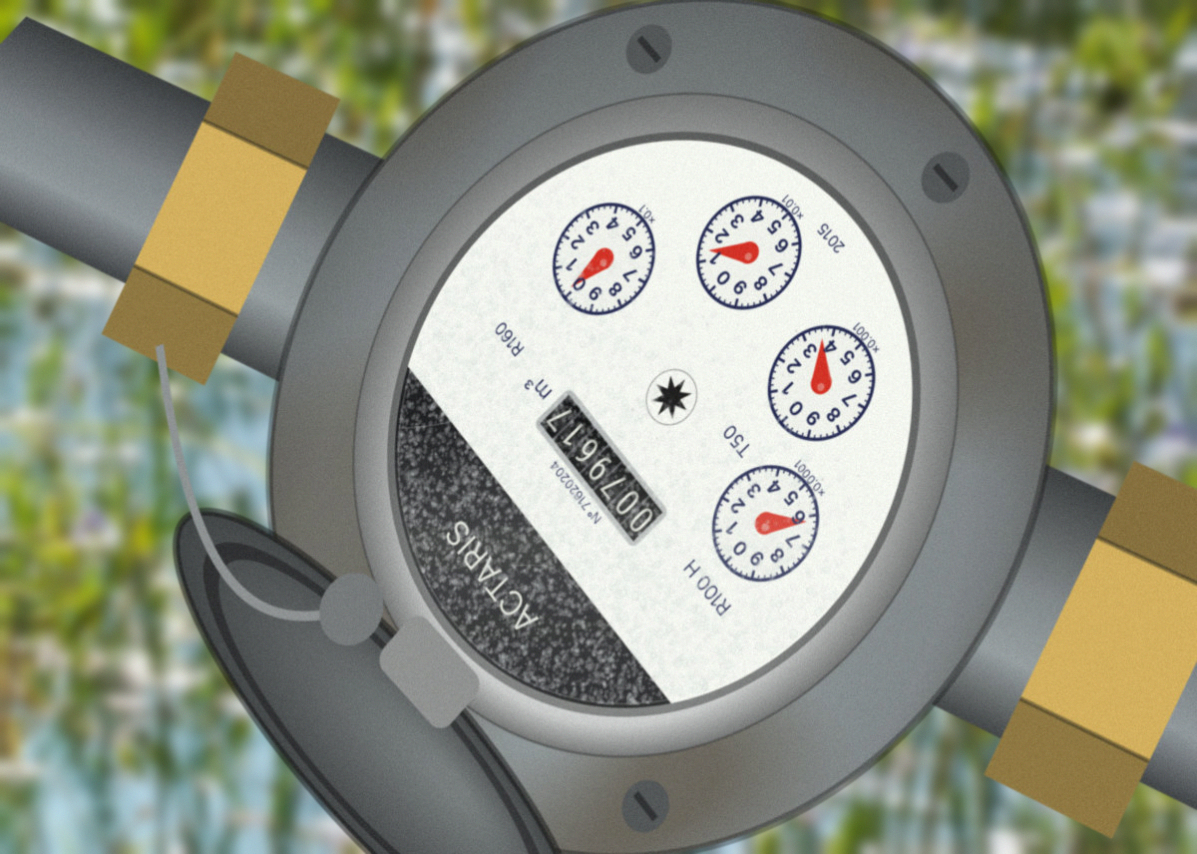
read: 79617.0136 m³
